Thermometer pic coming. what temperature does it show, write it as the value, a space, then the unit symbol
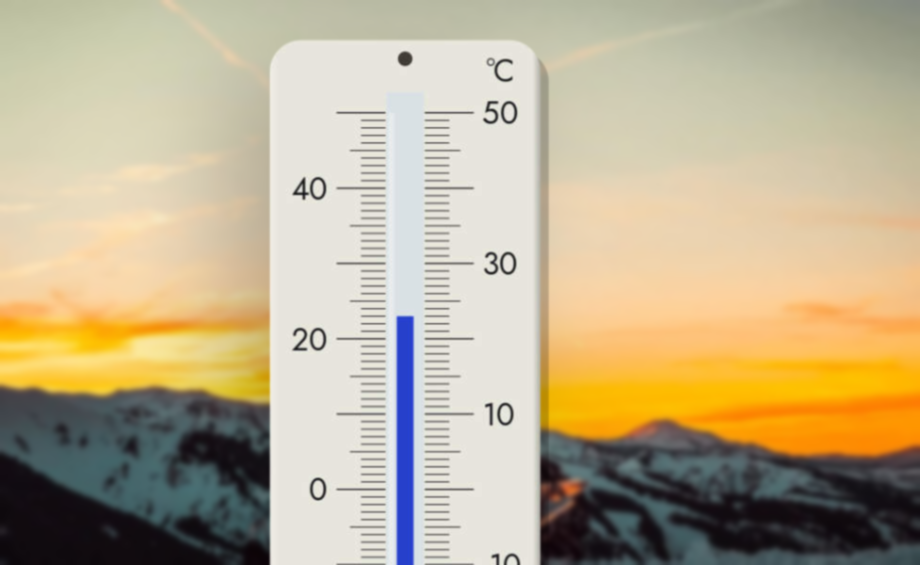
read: 23 °C
